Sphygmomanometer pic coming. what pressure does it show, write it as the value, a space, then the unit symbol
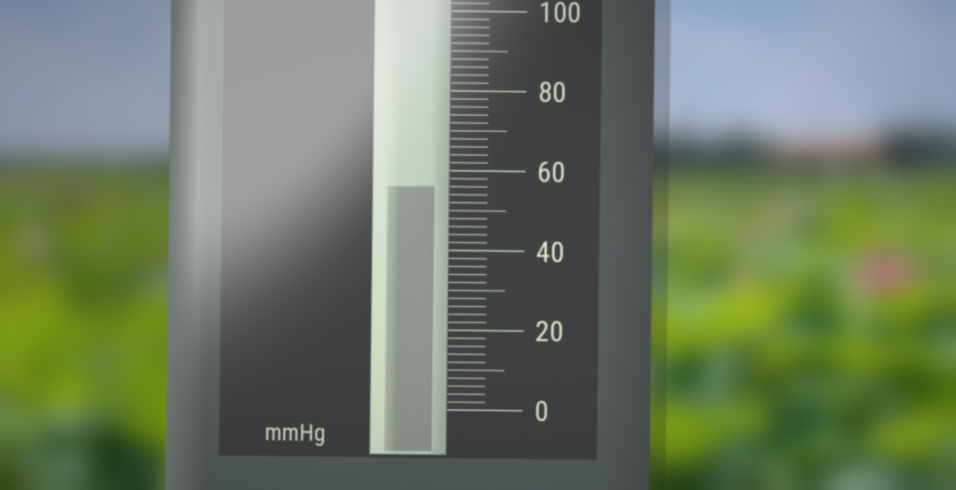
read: 56 mmHg
